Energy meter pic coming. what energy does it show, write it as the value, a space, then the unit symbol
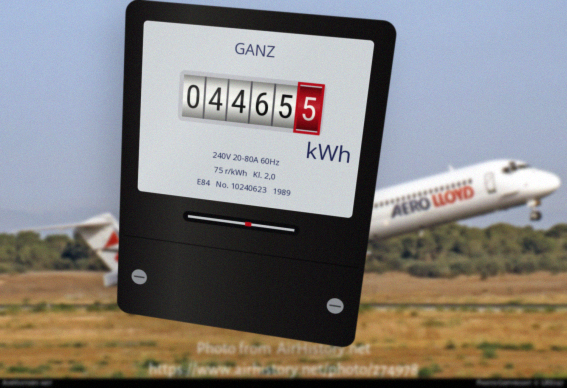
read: 4465.5 kWh
